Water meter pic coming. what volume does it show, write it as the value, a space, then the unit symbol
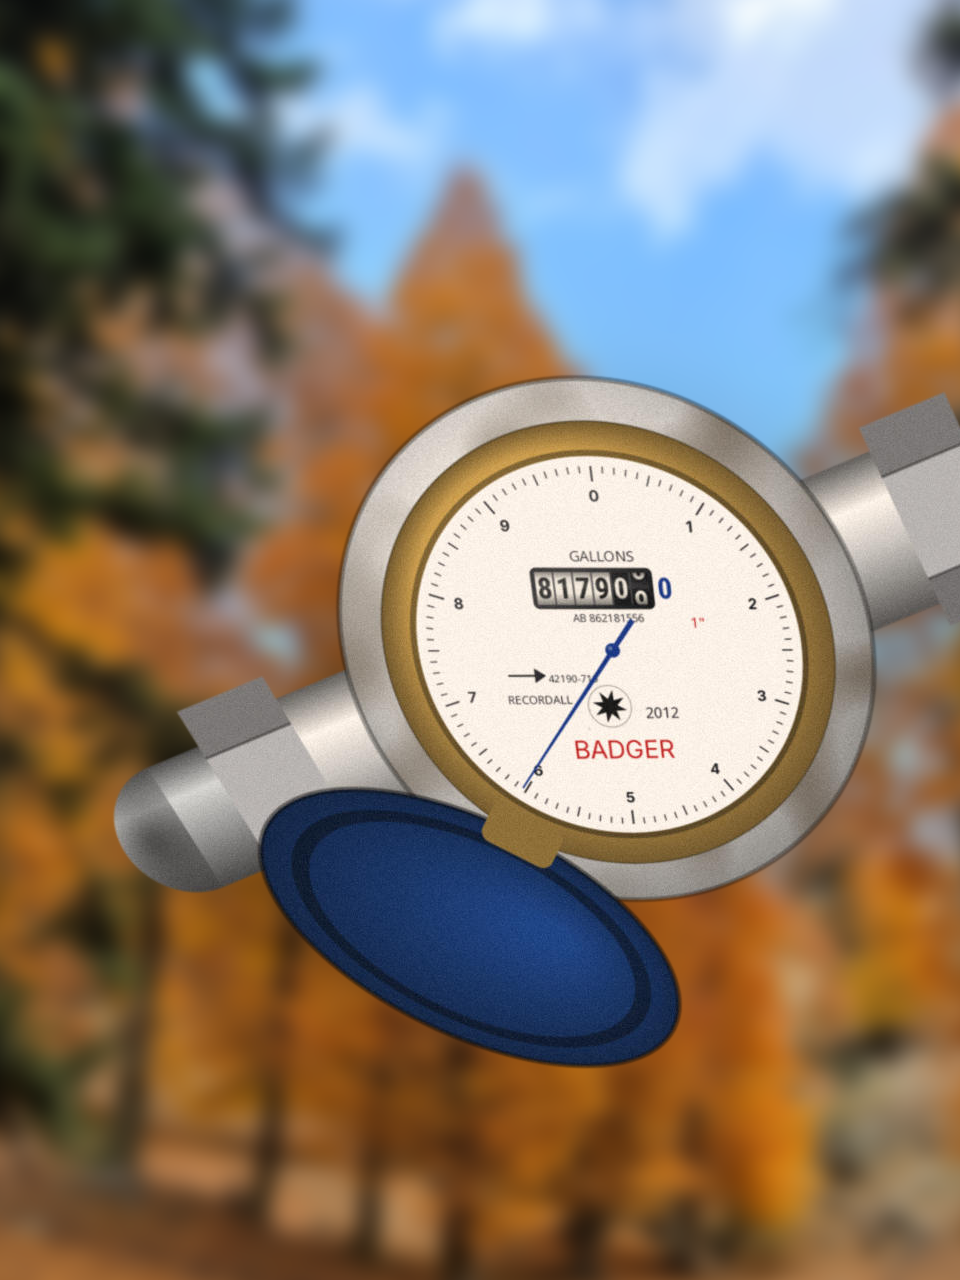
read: 8179086.0 gal
